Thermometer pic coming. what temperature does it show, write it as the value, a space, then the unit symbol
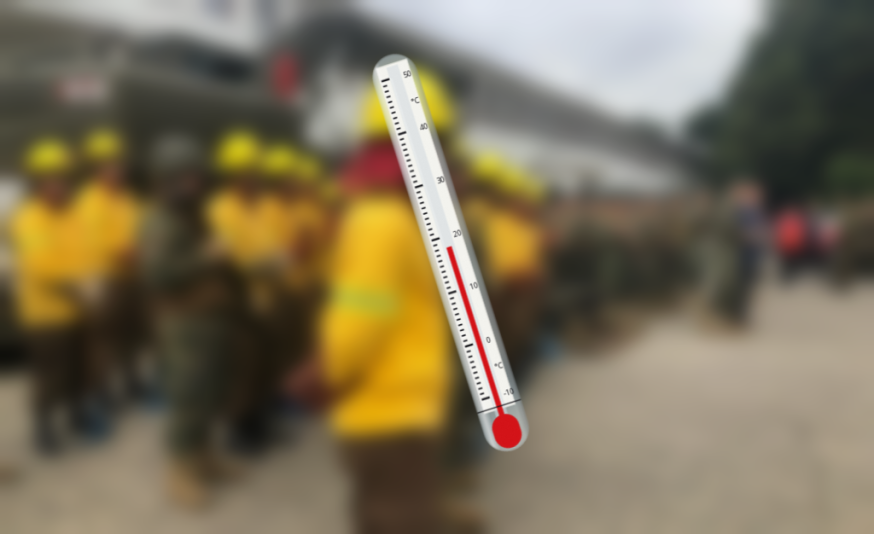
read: 18 °C
